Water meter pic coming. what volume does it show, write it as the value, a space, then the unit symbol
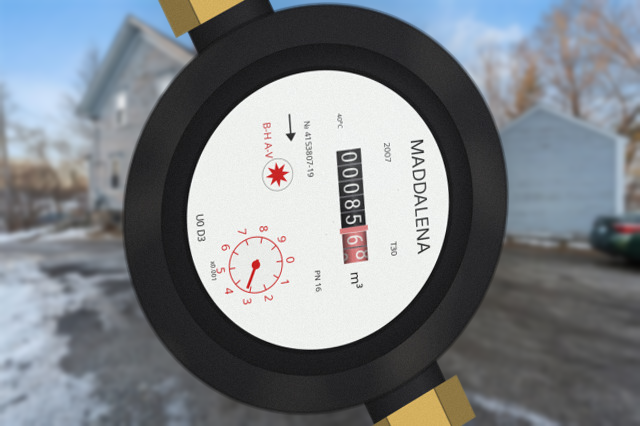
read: 85.683 m³
